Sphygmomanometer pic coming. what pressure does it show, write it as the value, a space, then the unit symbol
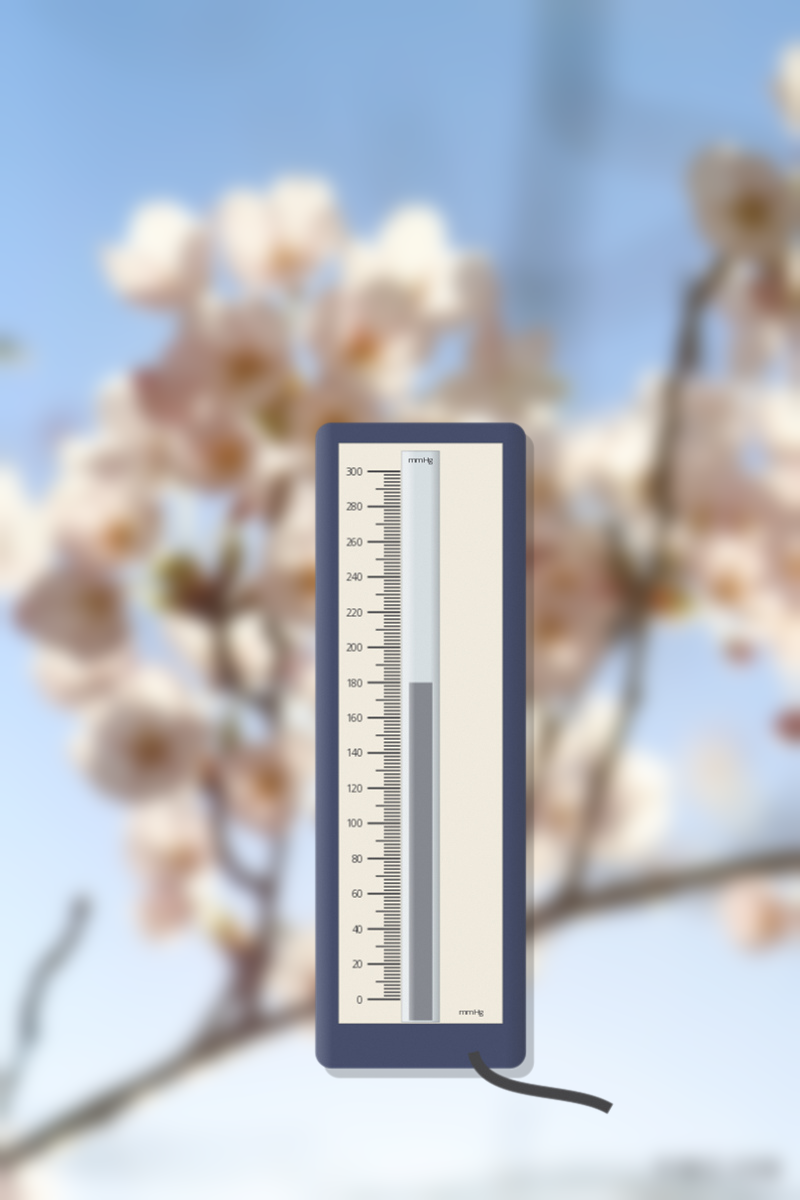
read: 180 mmHg
